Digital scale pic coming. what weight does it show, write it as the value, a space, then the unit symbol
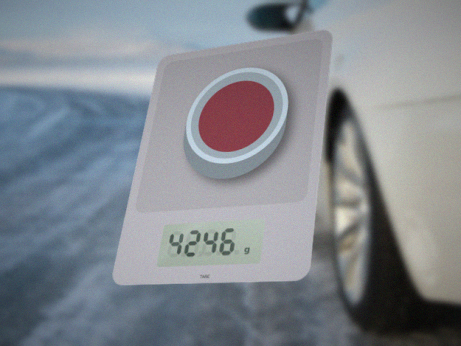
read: 4246 g
